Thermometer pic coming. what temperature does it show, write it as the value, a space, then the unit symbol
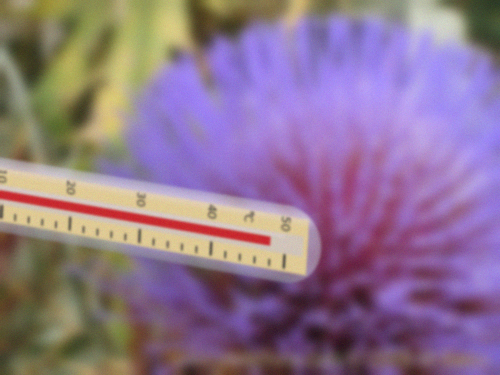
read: 48 °C
